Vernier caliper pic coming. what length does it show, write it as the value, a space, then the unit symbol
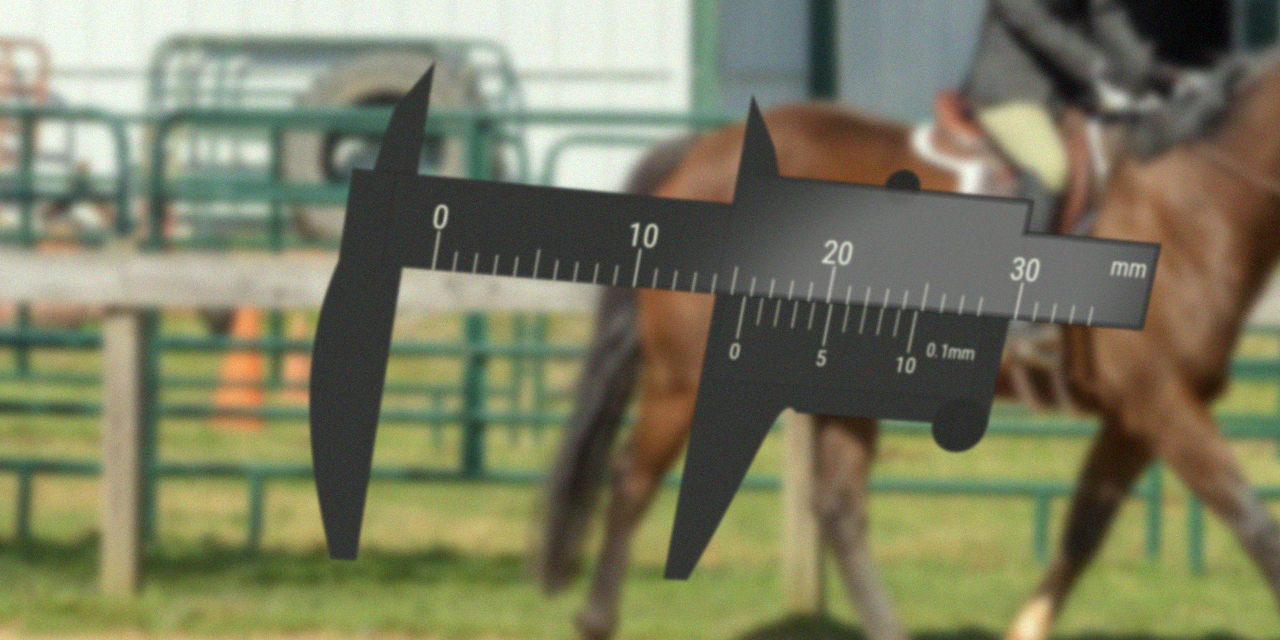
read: 15.7 mm
